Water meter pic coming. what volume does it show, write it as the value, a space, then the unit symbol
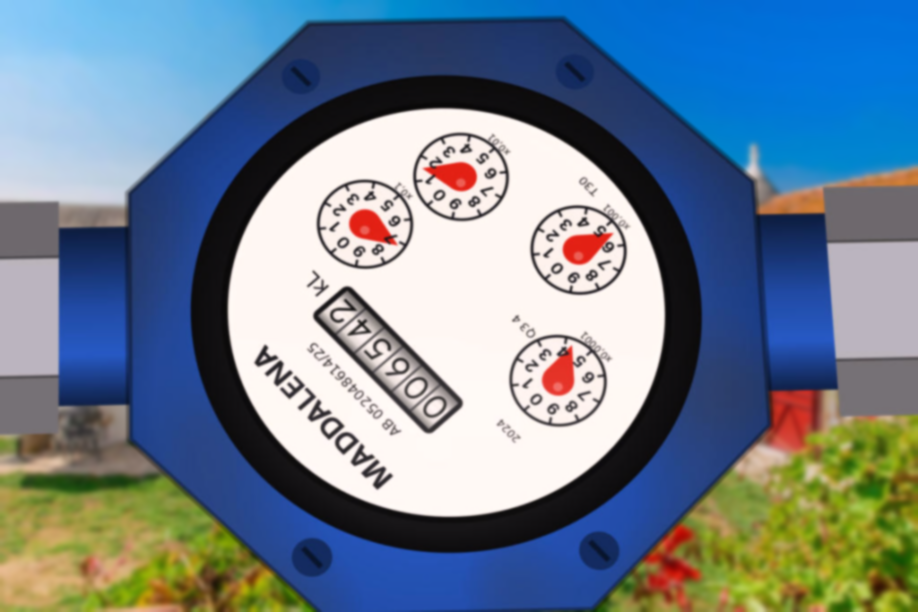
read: 6542.7154 kL
